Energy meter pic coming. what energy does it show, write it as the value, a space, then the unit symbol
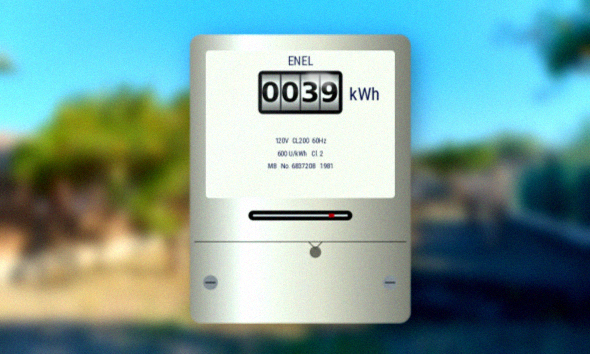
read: 39 kWh
